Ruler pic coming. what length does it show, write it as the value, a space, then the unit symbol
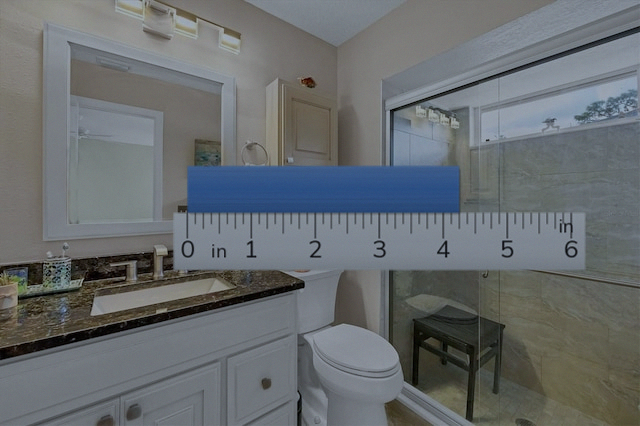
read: 4.25 in
